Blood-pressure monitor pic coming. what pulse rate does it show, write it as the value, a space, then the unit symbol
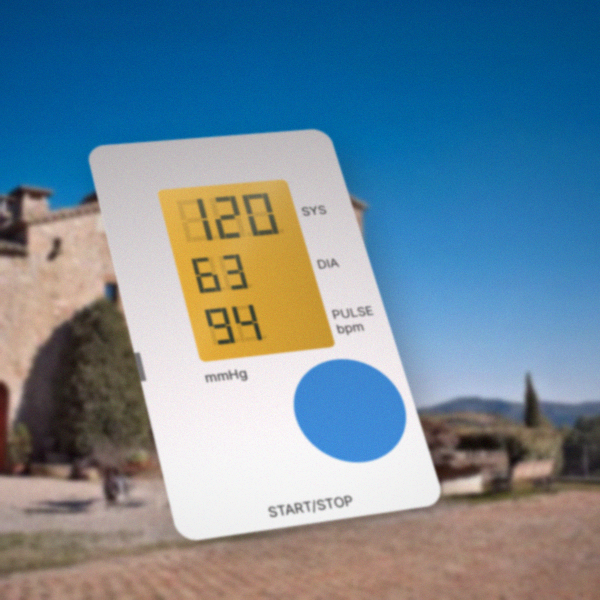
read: 94 bpm
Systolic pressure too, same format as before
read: 120 mmHg
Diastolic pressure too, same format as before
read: 63 mmHg
